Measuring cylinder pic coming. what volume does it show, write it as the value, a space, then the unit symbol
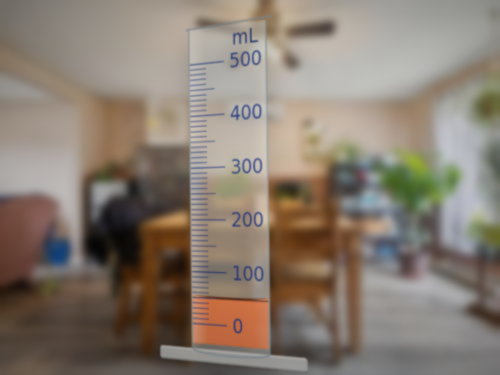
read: 50 mL
